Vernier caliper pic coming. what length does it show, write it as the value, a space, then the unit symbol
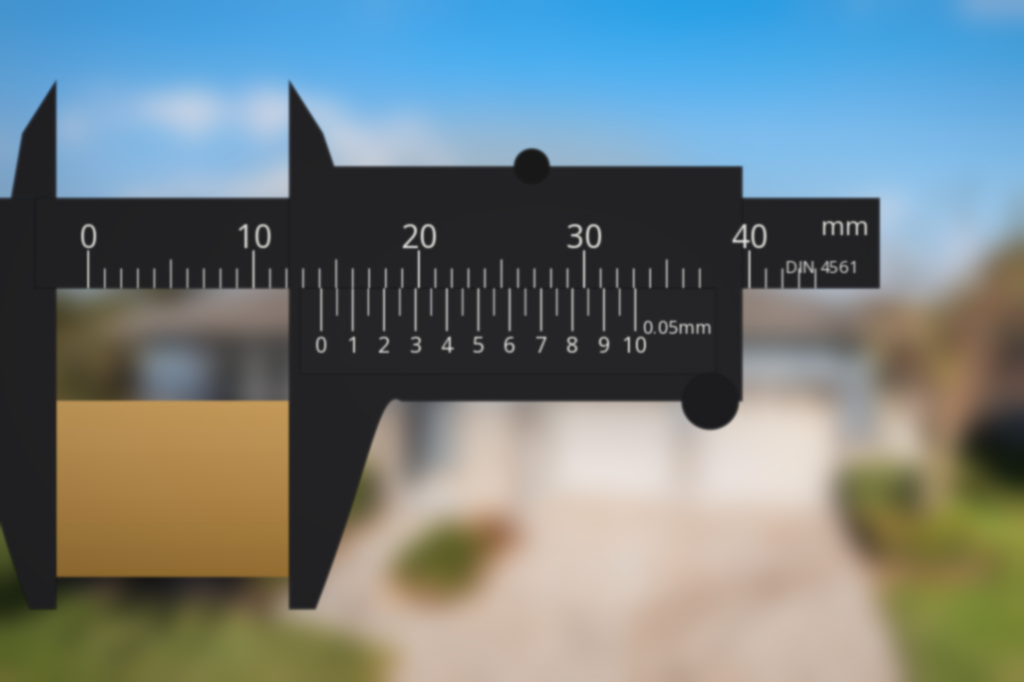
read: 14.1 mm
